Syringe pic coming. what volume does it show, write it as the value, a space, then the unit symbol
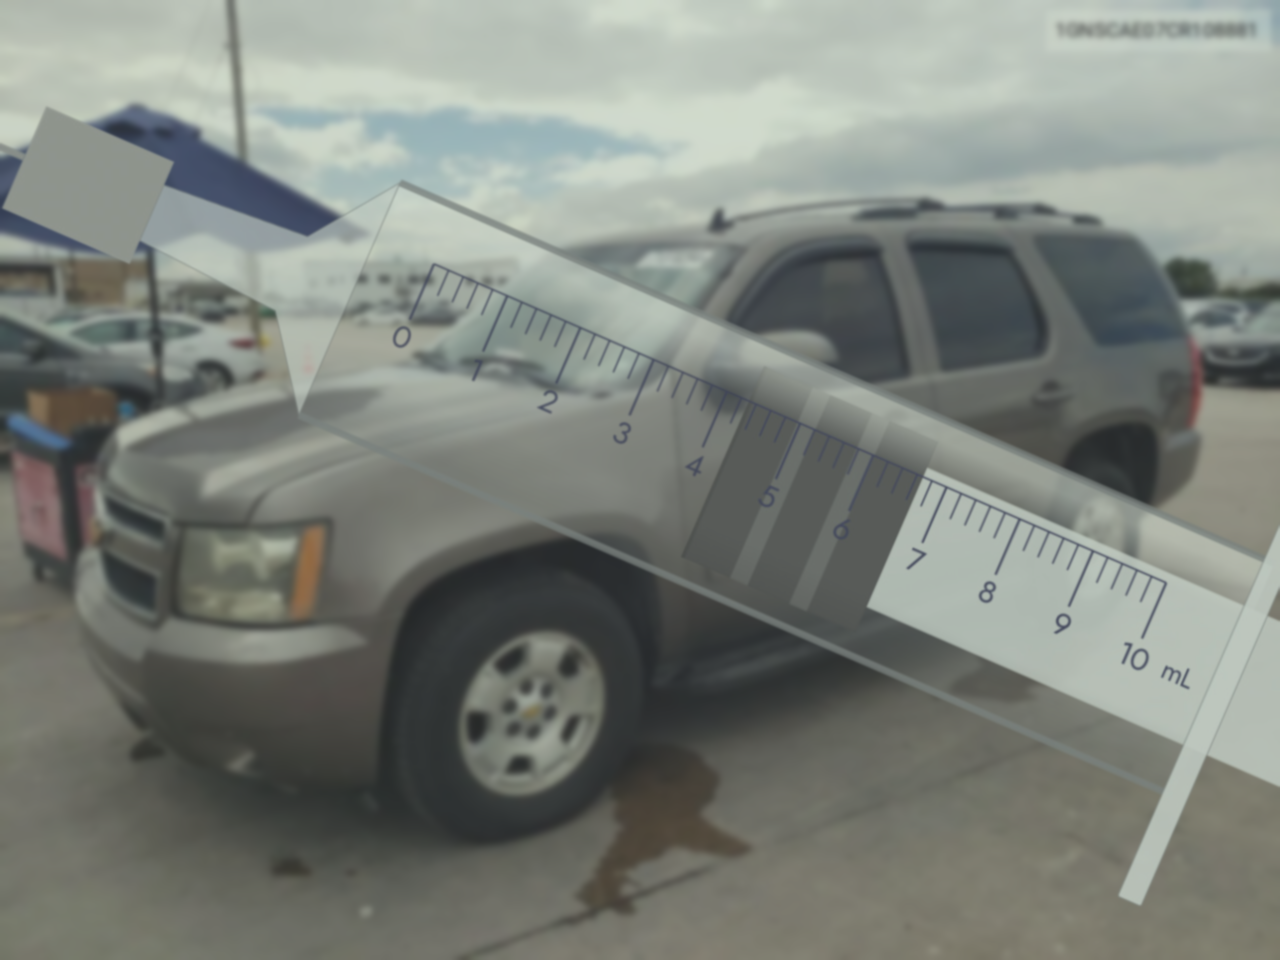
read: 4.3 mL
